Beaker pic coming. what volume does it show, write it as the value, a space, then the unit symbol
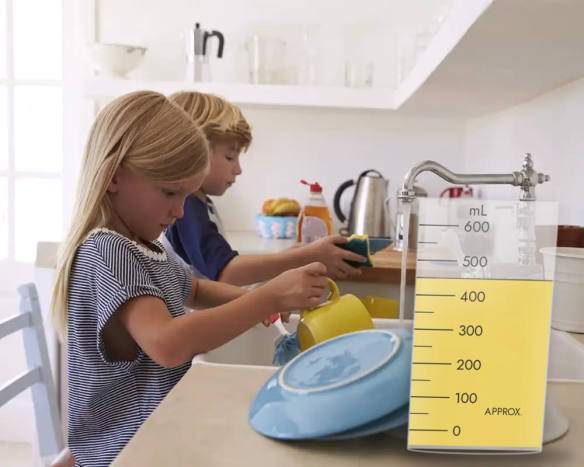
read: 450 mL
